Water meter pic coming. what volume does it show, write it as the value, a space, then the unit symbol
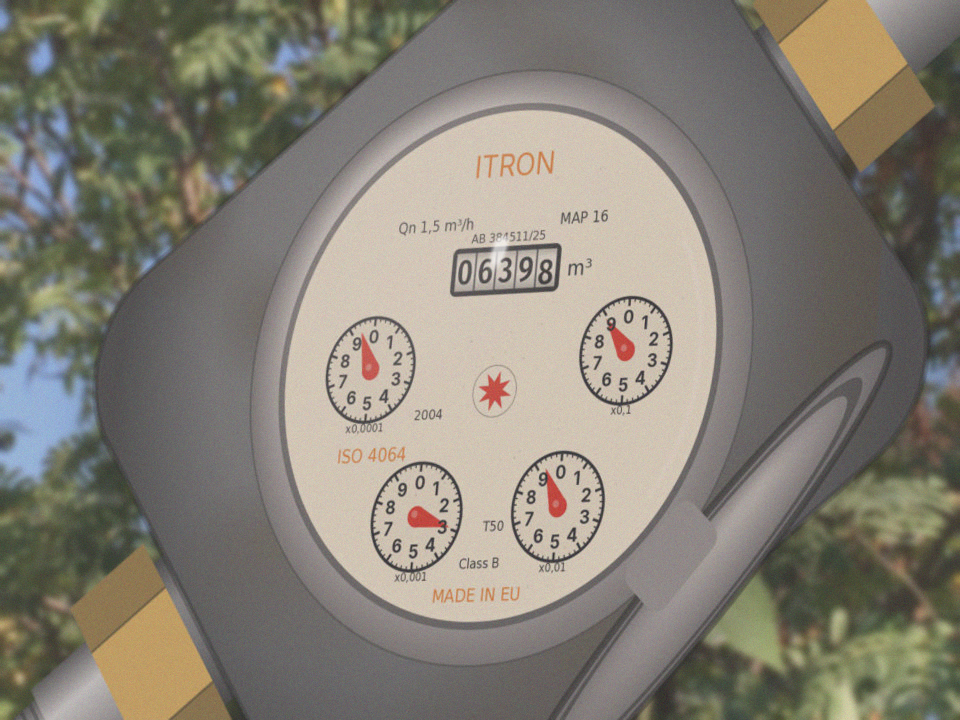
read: 6397.8929 m³
